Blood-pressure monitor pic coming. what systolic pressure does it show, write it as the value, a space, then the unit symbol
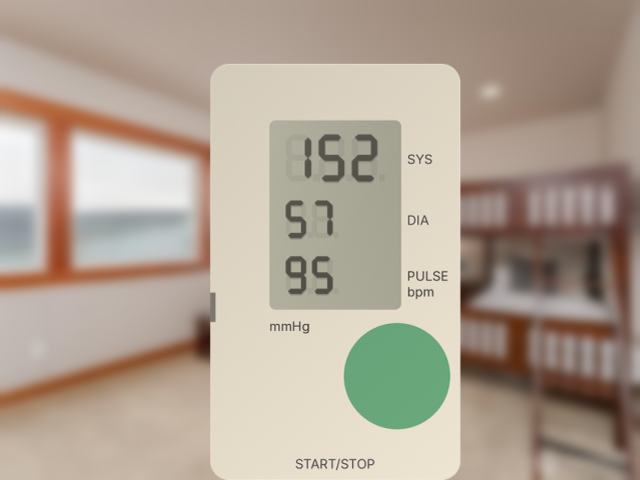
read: 152 mmHg
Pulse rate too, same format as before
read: 95 bpm
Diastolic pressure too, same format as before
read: 57 mmHg
